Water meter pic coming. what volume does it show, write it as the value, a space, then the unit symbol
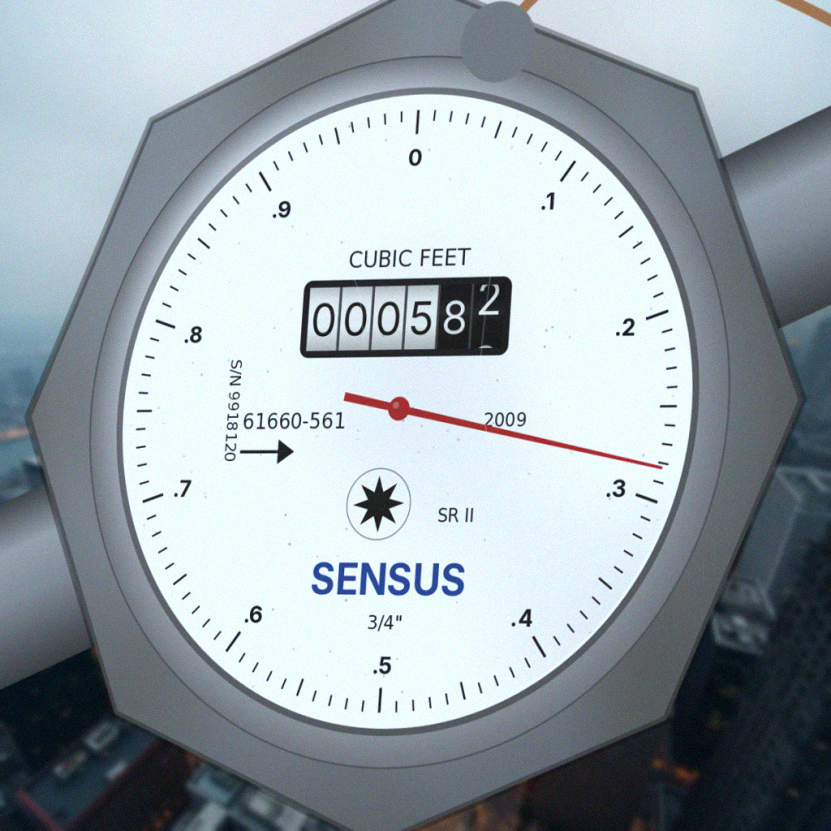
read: 582.28 ft³
